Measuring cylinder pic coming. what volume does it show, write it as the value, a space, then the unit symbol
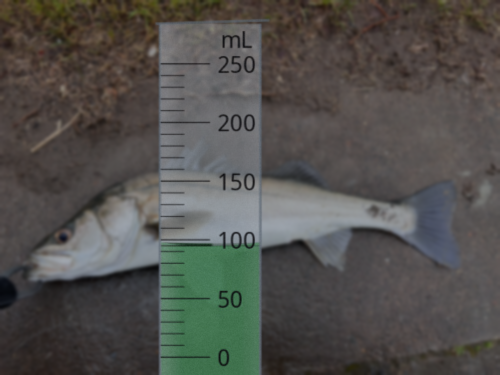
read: 95 mL
